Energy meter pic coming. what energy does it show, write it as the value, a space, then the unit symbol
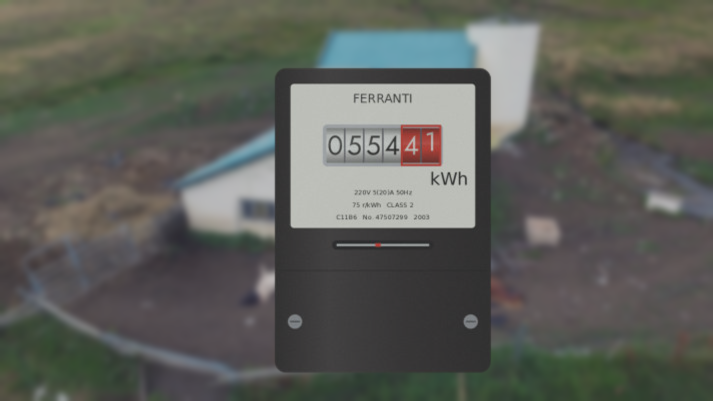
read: 554.41 kWh
